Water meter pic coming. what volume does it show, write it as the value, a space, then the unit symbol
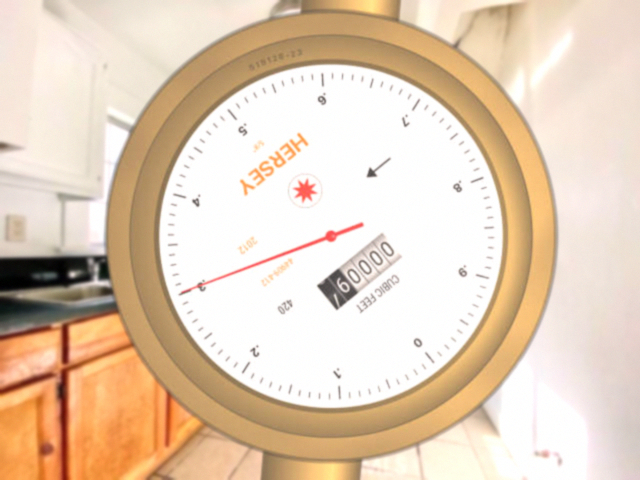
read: 97.30 ft³
